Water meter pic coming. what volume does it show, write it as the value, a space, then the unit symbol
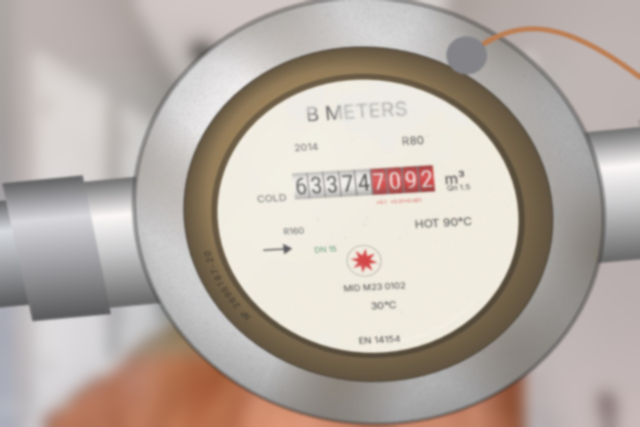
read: 63374.7092 m³
